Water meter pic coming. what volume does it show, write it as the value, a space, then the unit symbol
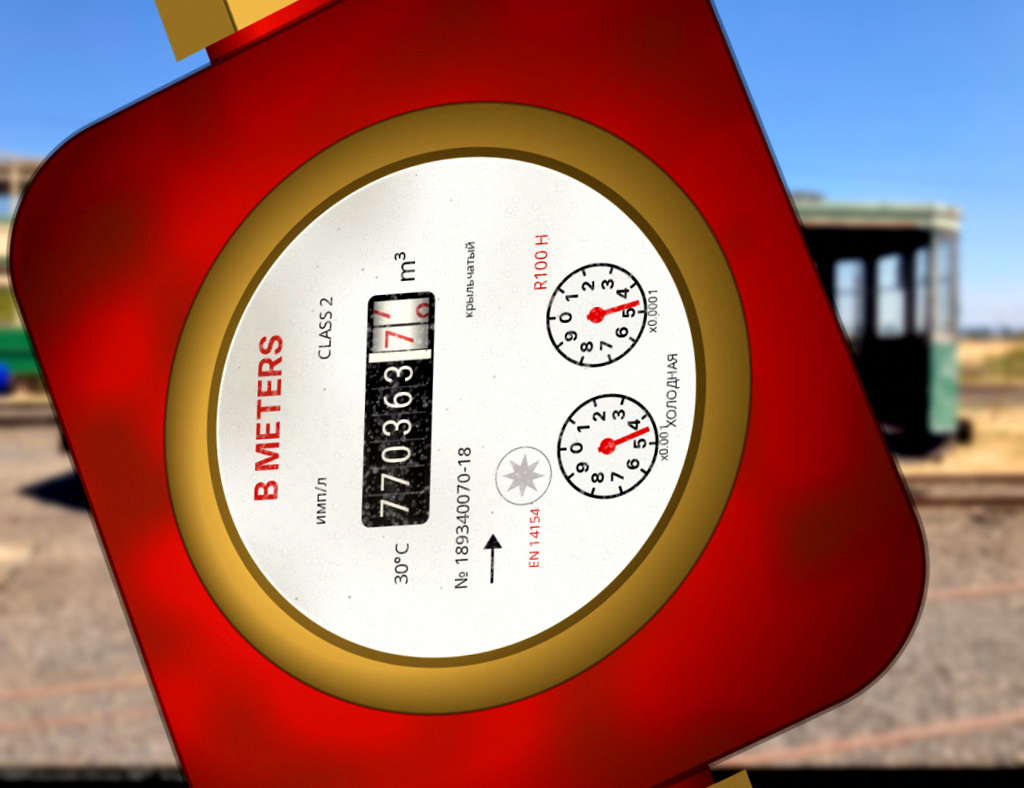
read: 770363.7744 m³
